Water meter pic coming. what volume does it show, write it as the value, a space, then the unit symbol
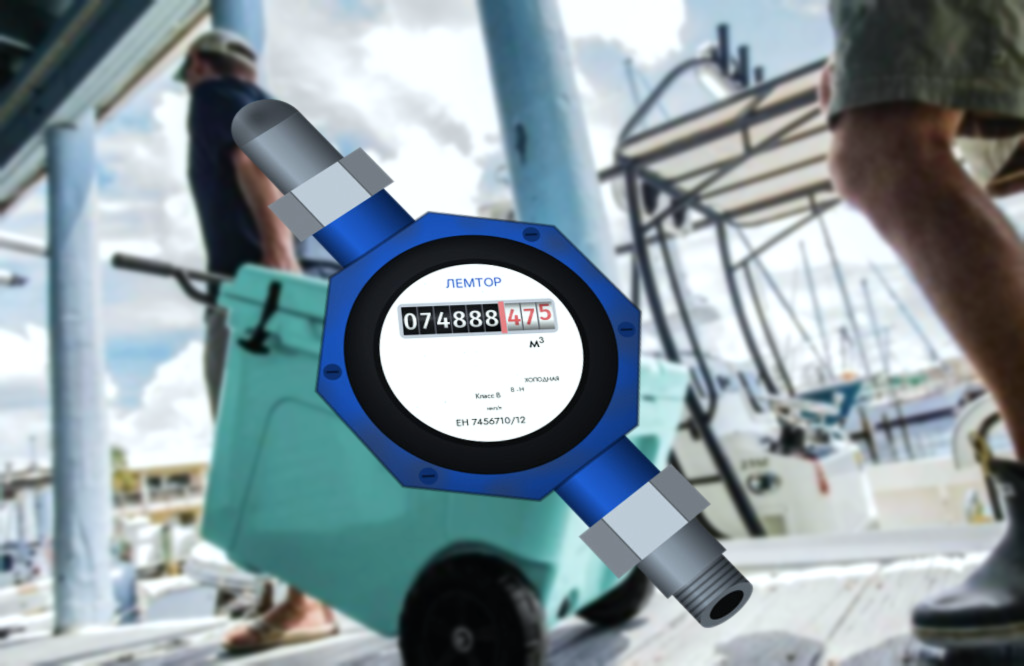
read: 74888.475 m³
